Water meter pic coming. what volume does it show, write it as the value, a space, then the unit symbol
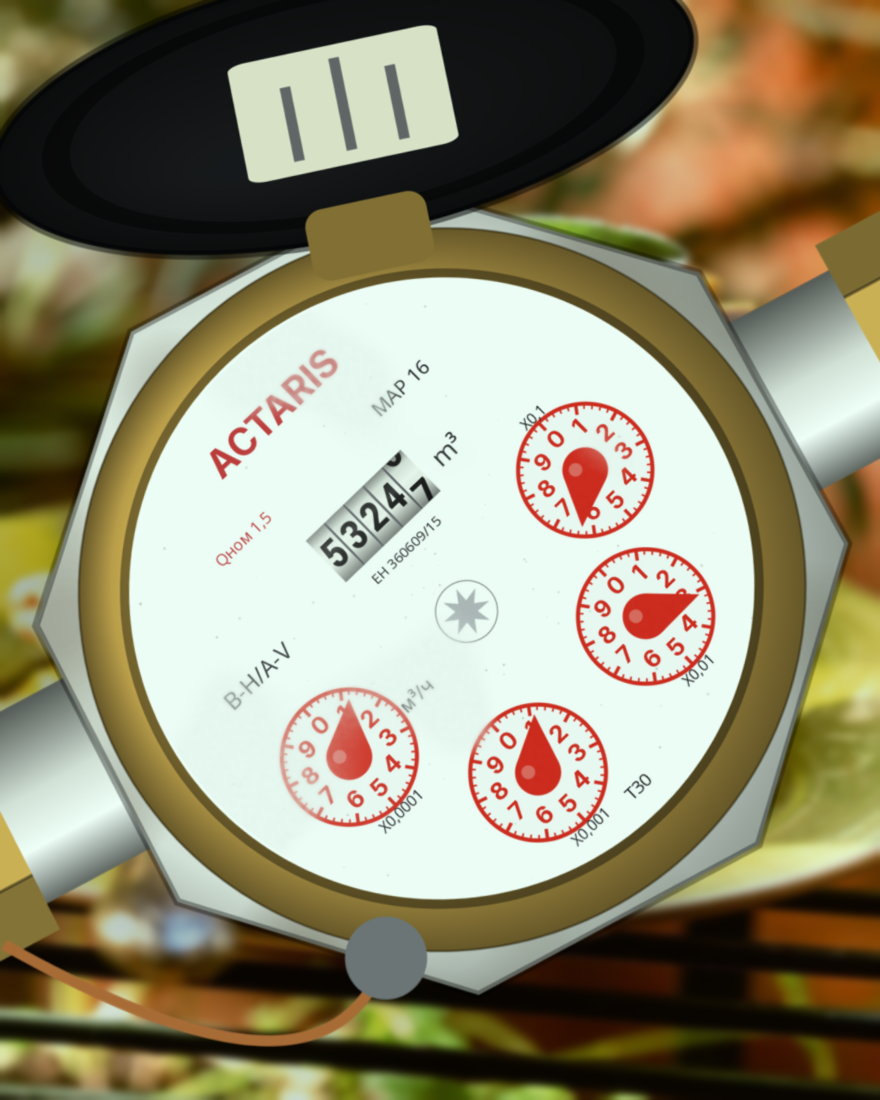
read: 53246.6311 m³
